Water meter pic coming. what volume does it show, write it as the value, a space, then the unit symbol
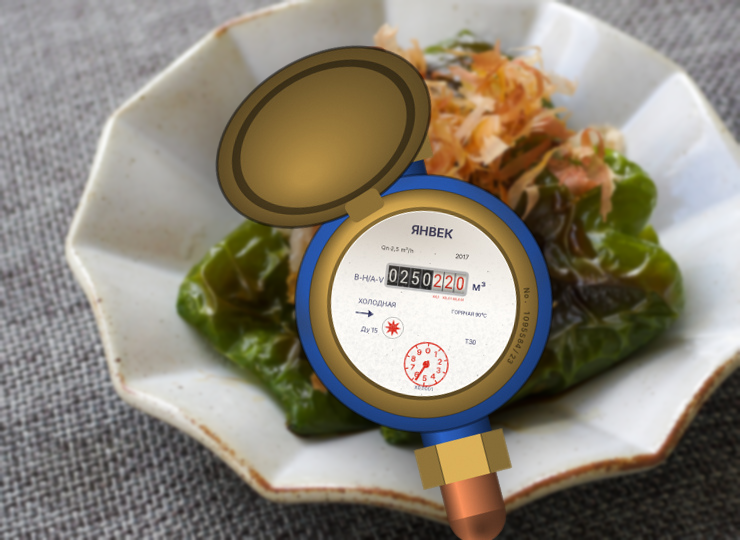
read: 250.2205 m³
